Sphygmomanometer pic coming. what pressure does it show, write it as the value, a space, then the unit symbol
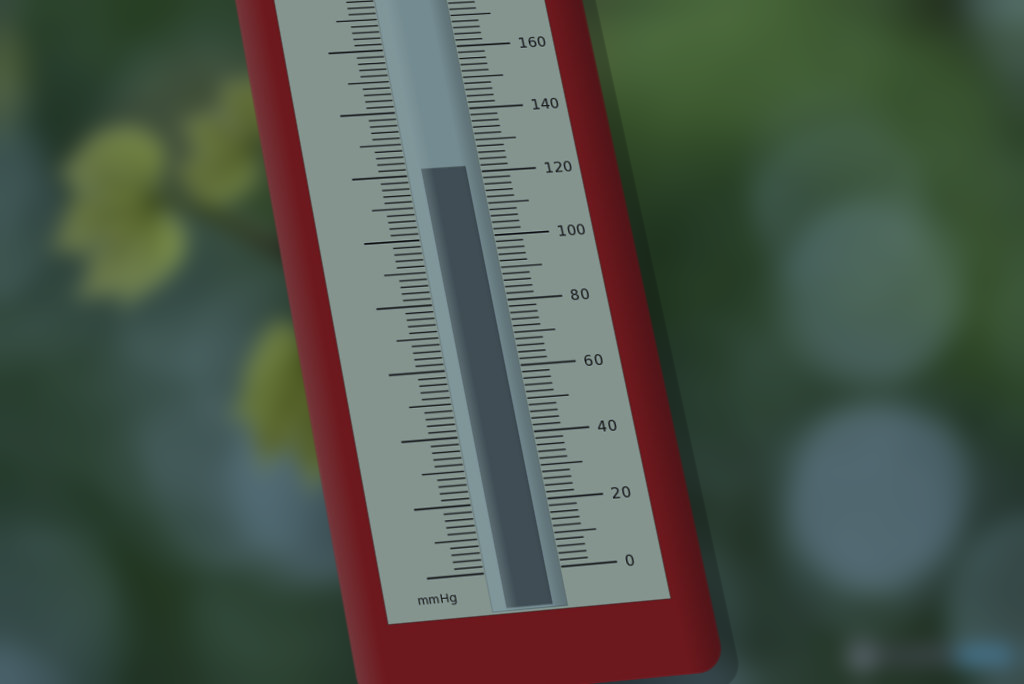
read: 122 mmHg
